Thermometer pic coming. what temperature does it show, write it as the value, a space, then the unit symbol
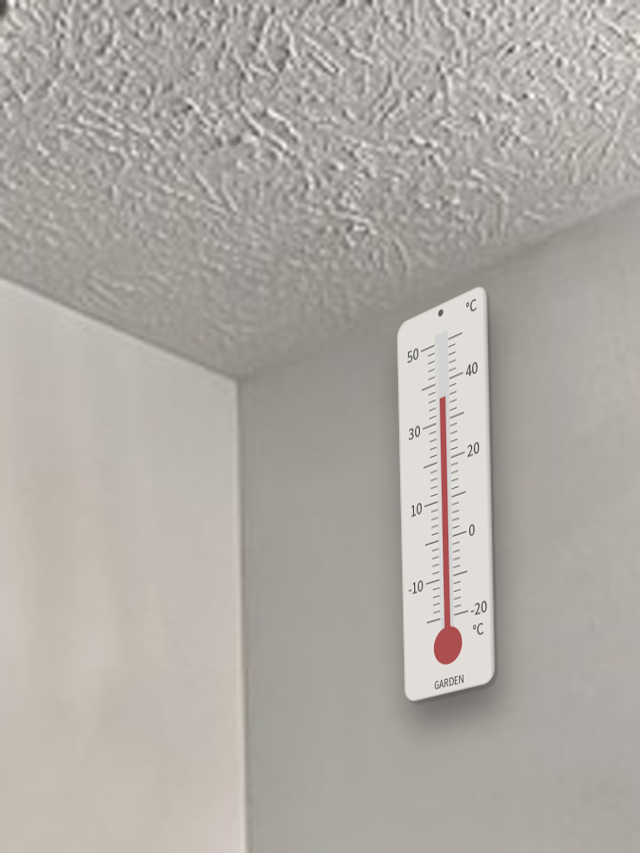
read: 36 °C
